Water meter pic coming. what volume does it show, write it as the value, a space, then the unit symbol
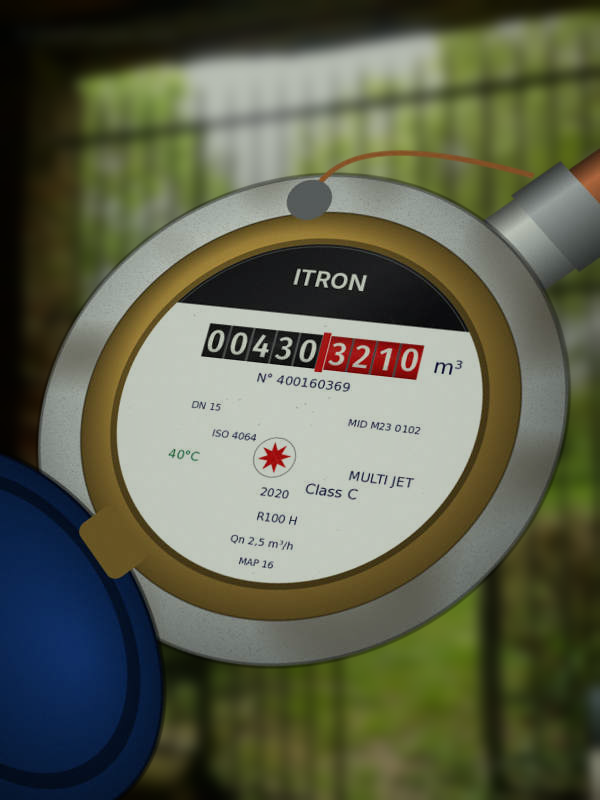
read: 430.3210 m³
